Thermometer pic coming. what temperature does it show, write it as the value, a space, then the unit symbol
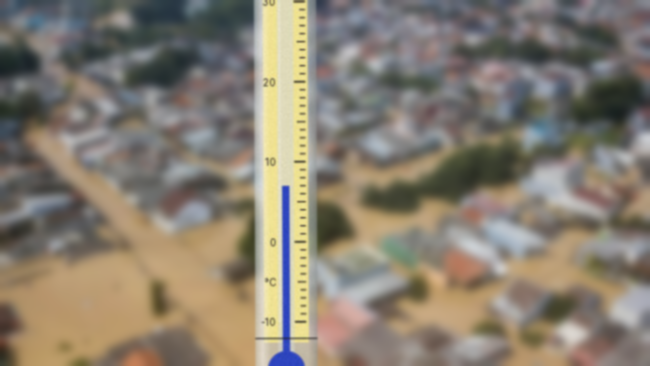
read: 7 °C
